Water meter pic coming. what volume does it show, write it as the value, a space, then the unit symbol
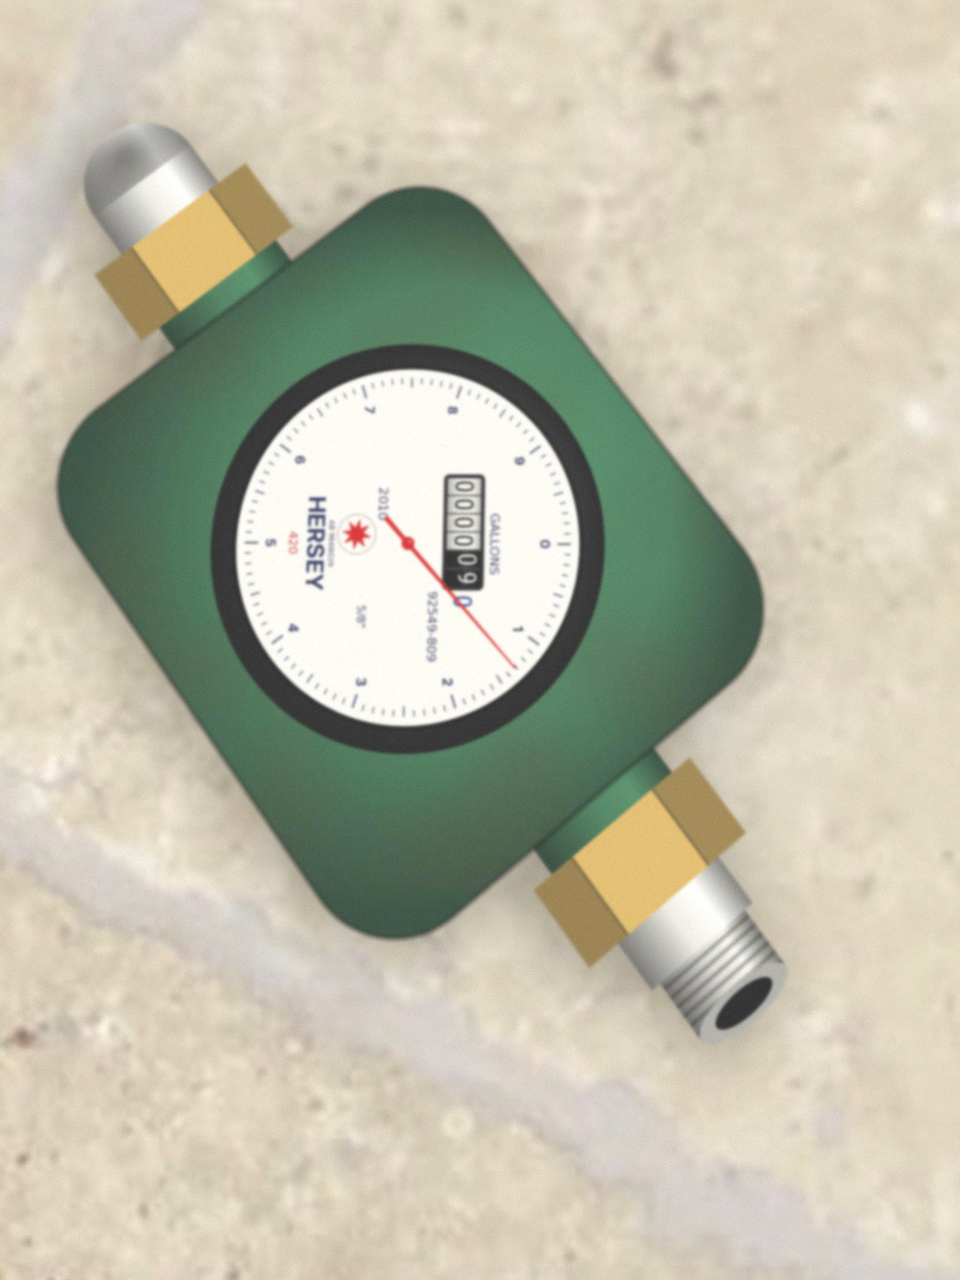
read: 91.3 gal
